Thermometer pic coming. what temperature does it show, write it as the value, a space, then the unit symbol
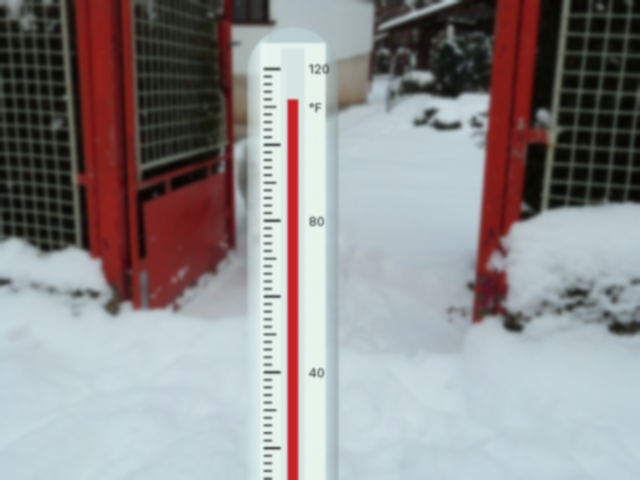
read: 112 °F
